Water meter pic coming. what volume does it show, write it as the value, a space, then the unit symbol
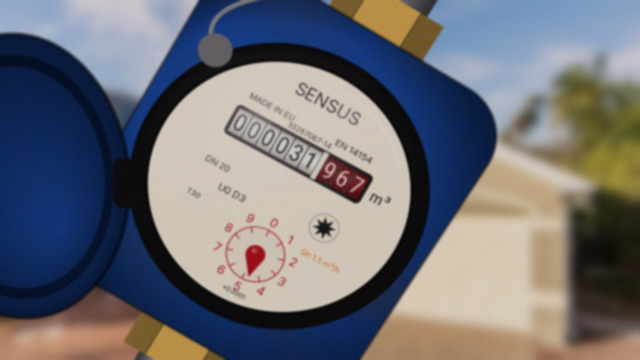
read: 31.9674 m³
